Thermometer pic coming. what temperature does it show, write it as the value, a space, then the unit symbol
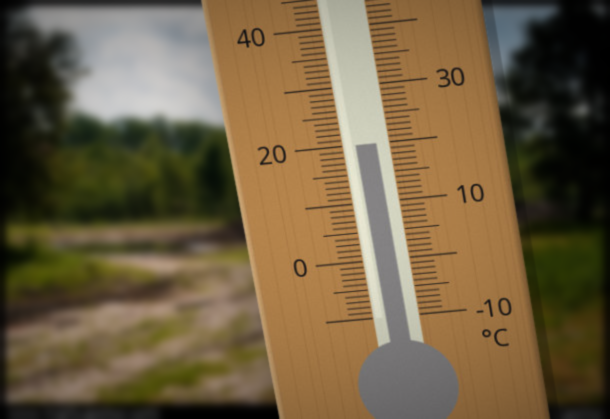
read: 20 °C
